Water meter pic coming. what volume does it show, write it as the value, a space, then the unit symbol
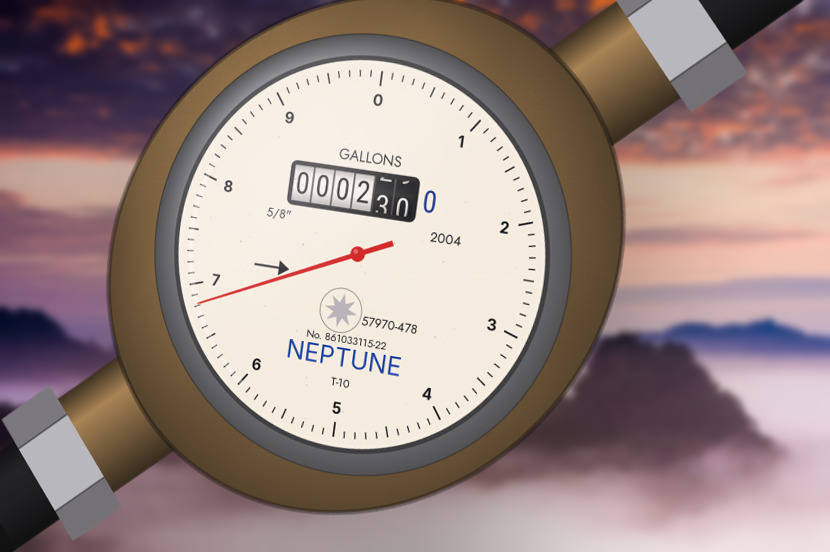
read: 2296.8 gal
